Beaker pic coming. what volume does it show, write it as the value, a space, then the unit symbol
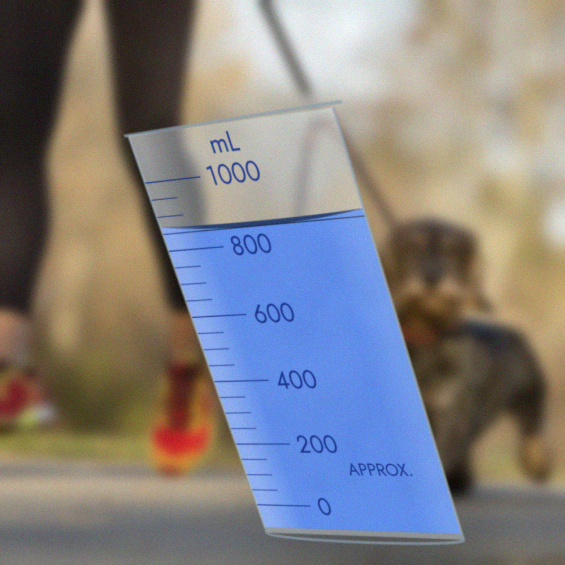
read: 850 mL
